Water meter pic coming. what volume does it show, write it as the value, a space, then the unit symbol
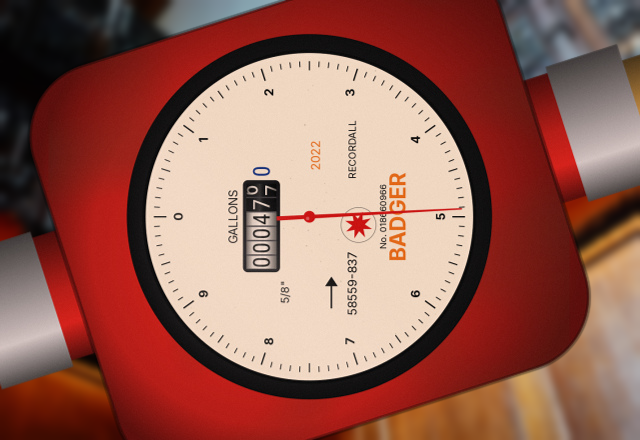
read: 4764.9 gal
